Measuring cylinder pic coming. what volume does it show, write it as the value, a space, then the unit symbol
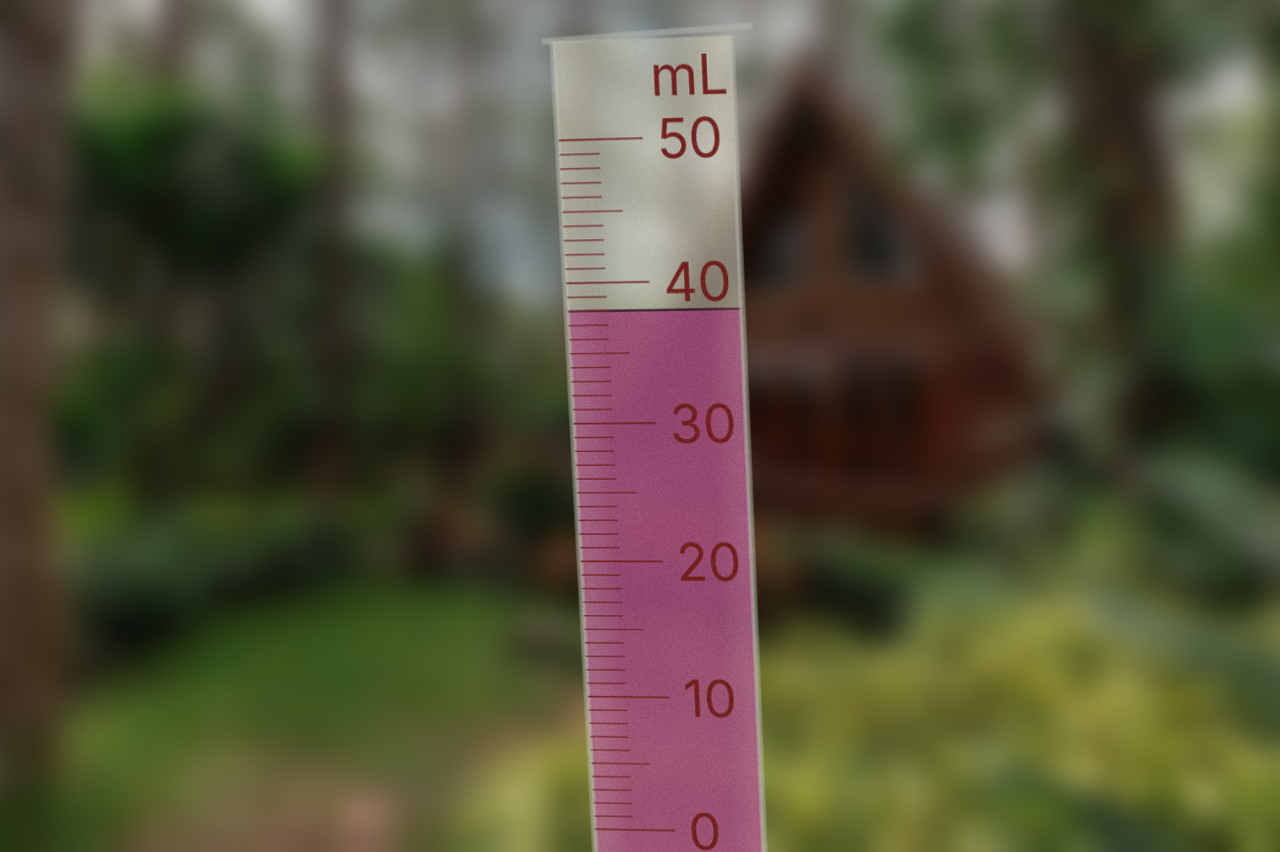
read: 38 mL
